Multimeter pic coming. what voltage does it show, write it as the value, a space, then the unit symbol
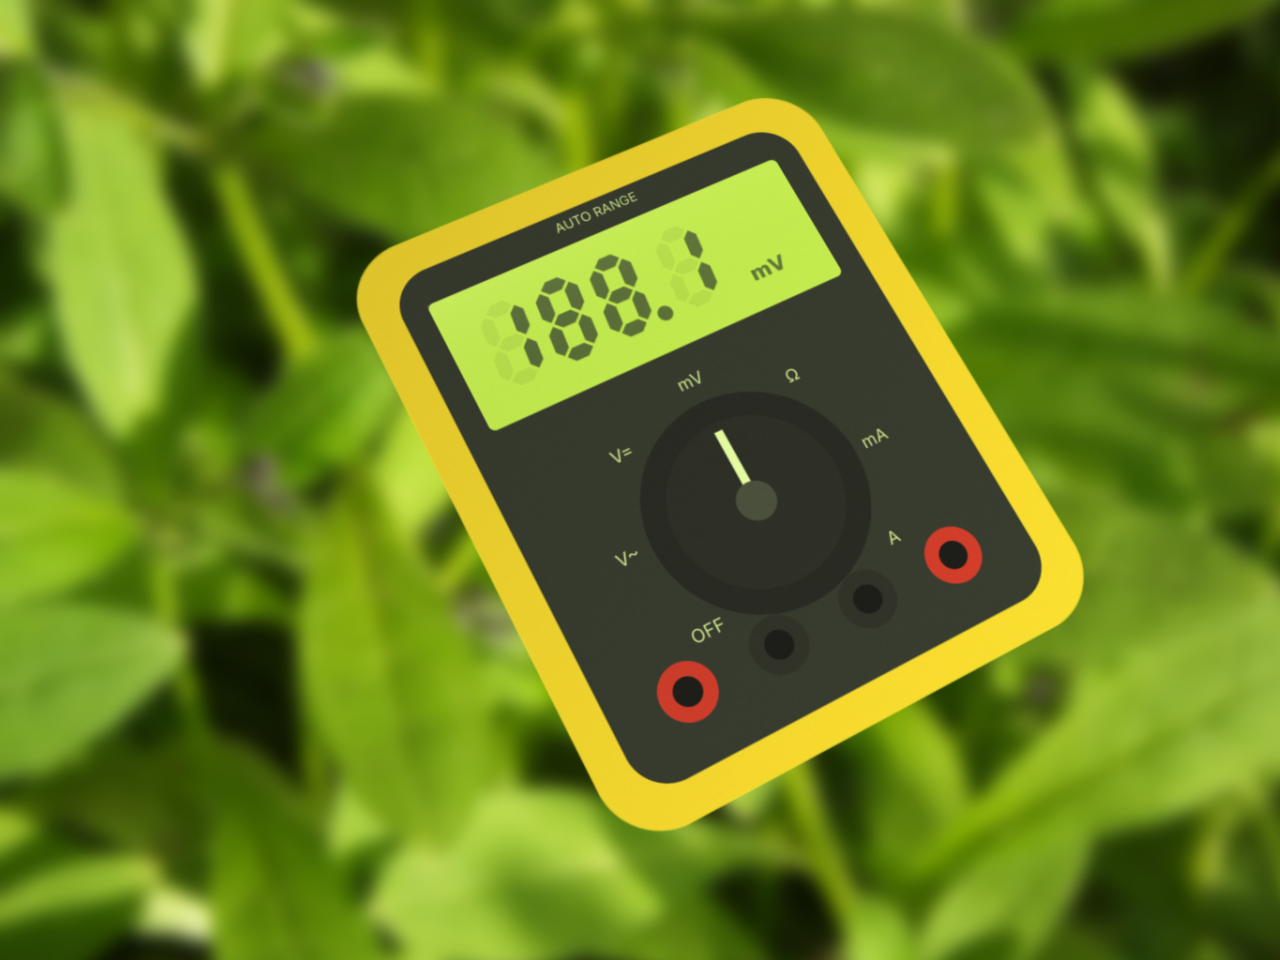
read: 188.1 mV
